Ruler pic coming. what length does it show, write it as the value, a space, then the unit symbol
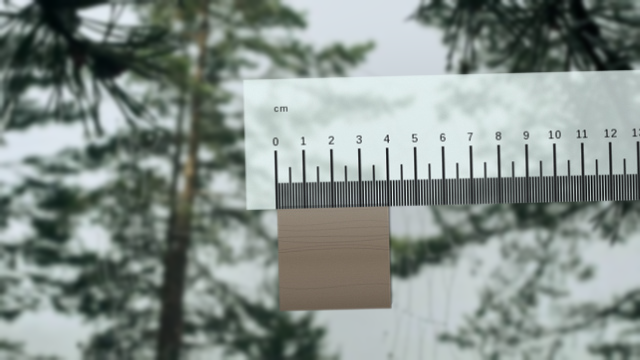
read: 4 cm
